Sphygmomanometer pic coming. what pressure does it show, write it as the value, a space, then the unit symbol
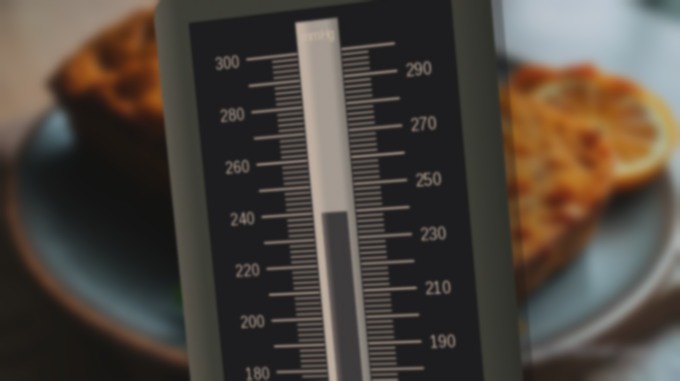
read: 240 mmHg
